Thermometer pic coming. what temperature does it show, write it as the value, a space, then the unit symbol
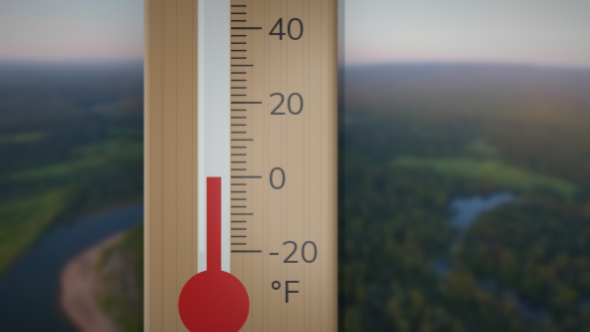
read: 0 °F
